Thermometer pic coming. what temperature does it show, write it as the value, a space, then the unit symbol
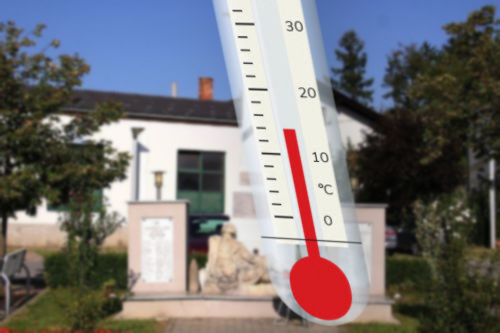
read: 14 °C
